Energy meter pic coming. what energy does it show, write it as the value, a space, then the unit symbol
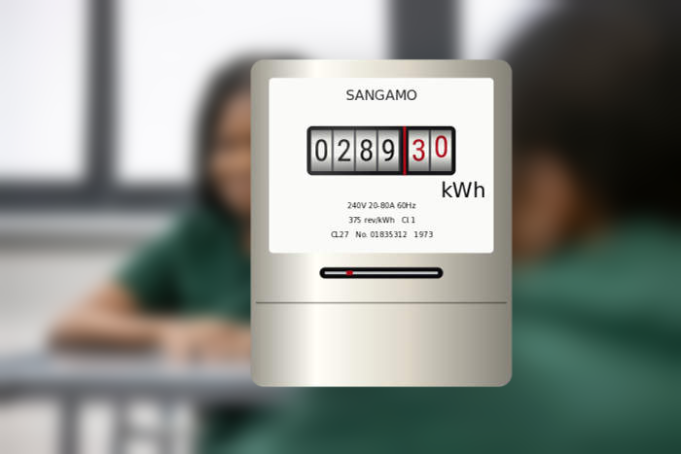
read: 289.30 kWh
